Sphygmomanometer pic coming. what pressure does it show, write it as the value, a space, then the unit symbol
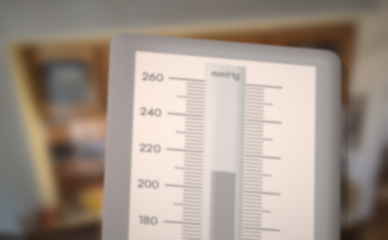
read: 210 mmHg
